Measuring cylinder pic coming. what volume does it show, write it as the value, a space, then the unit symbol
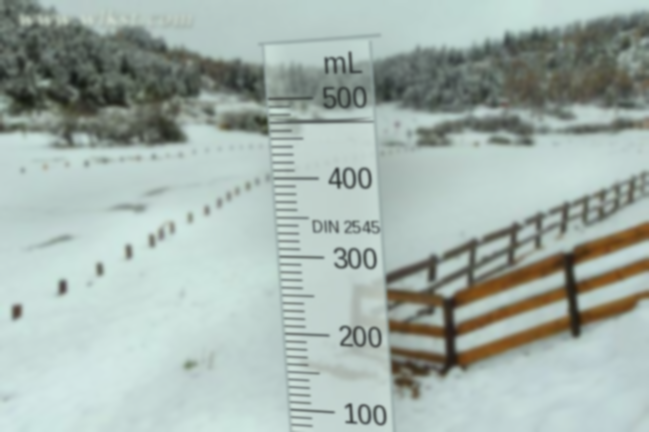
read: 470 mL
